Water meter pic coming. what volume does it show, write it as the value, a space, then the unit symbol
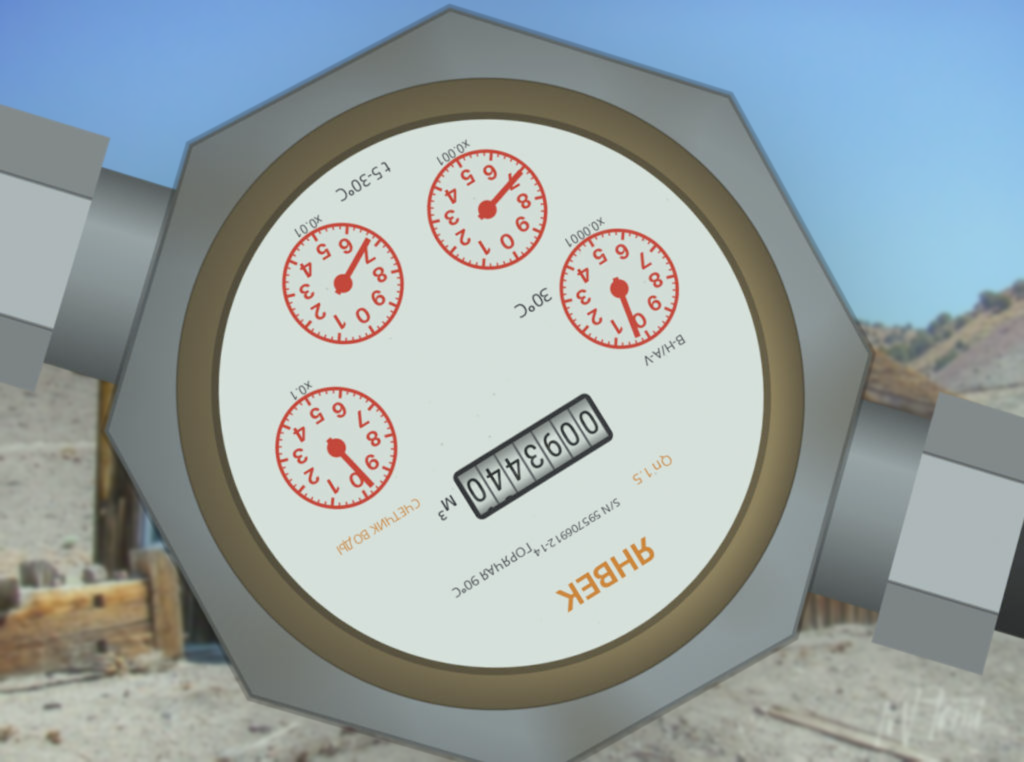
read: 93439.9670 m³
